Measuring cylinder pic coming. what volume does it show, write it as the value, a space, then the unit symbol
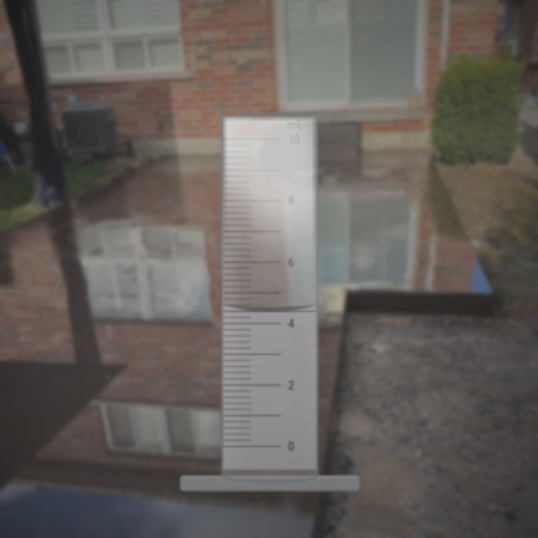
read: 4.4 mL
